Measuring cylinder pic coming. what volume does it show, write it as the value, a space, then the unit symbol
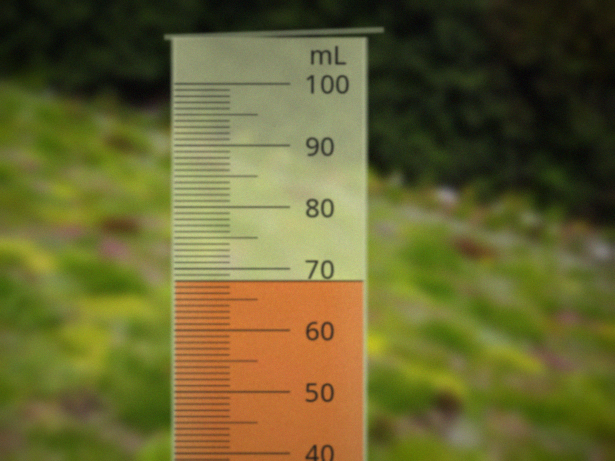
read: 68 mL
